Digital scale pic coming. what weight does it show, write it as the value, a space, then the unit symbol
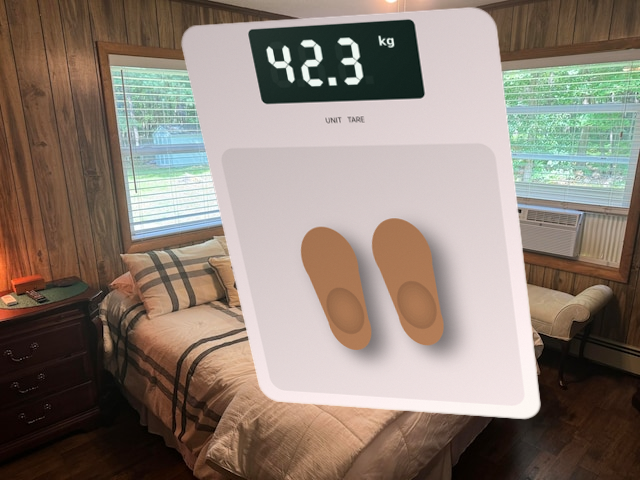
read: 42.3 kg
